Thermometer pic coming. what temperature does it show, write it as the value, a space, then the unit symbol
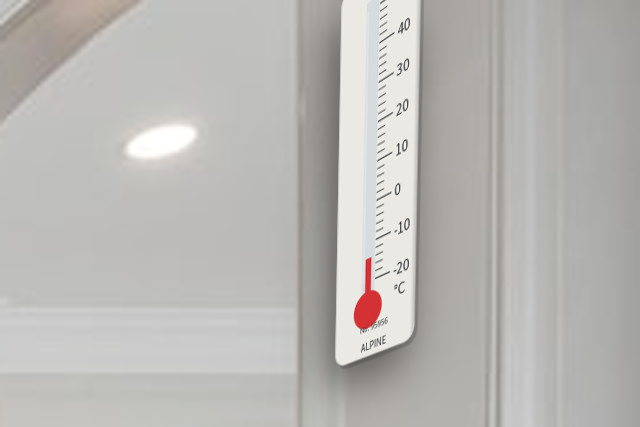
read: -14 °C
